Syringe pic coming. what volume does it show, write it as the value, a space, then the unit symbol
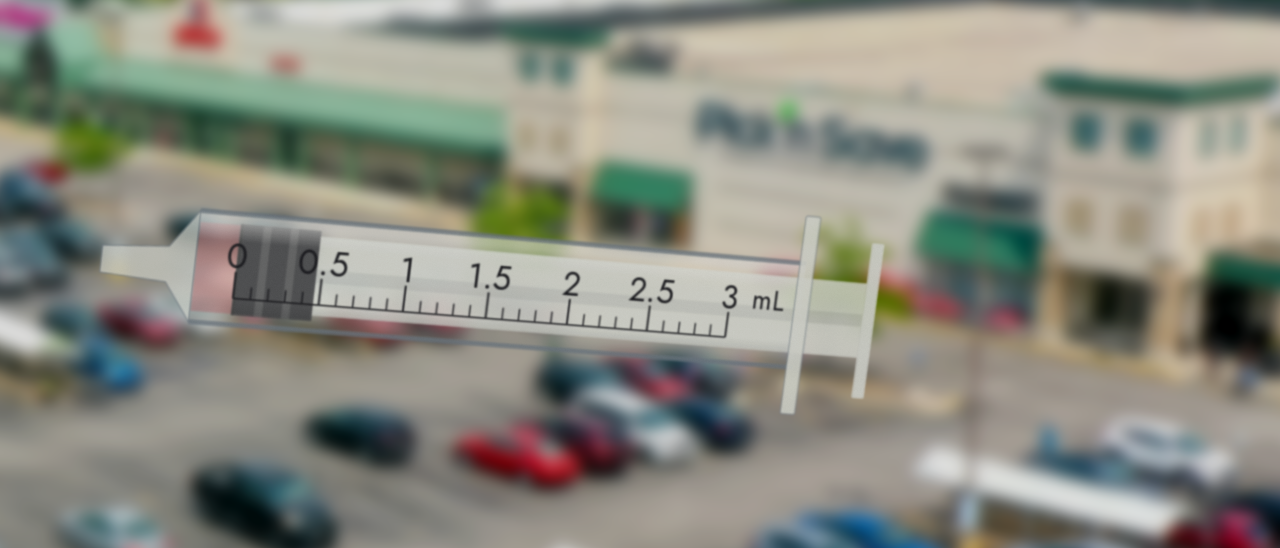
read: 0 mL
